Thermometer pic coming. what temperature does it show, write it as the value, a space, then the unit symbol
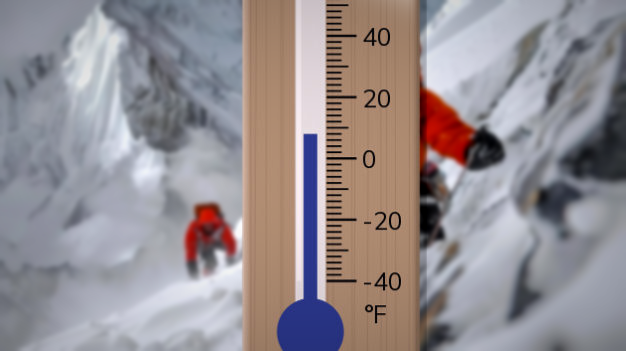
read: 8 °F
